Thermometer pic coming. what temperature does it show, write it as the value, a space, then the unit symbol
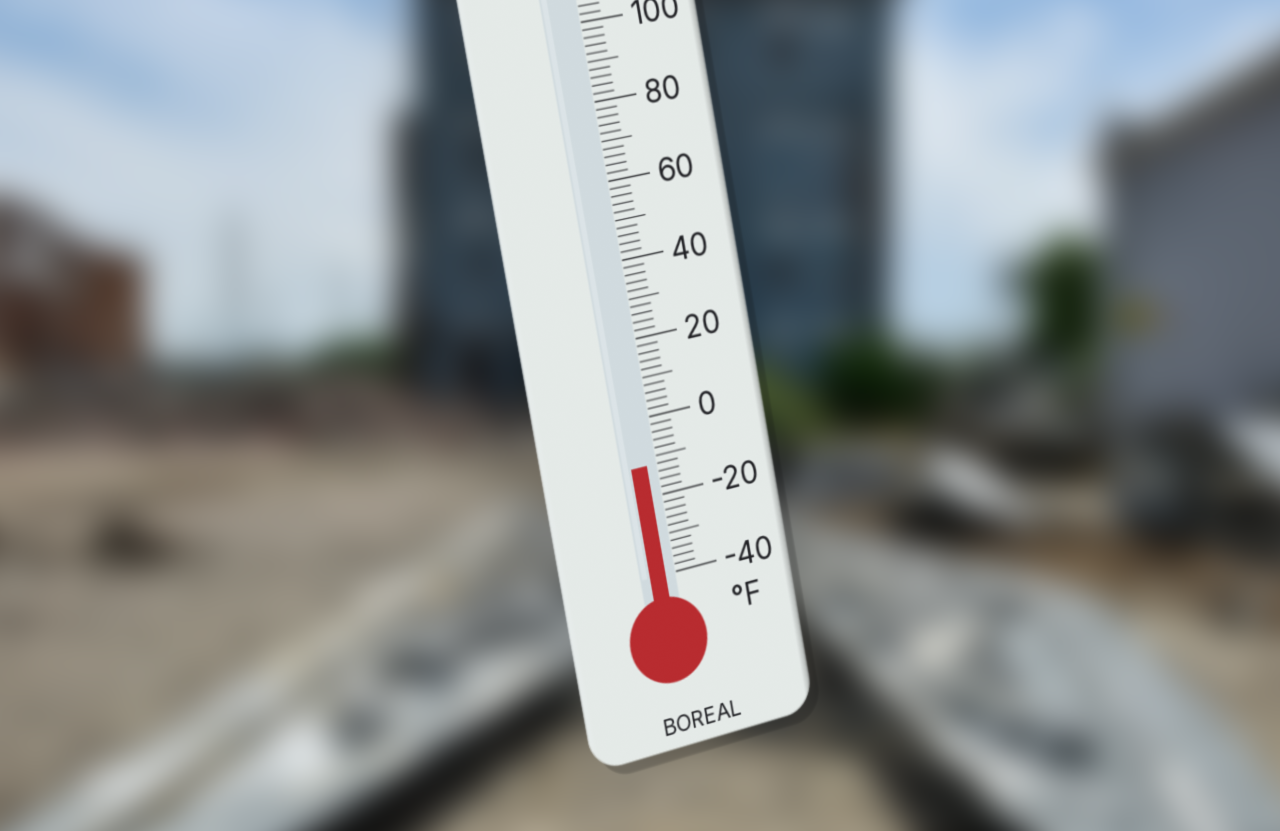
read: -12 °F
